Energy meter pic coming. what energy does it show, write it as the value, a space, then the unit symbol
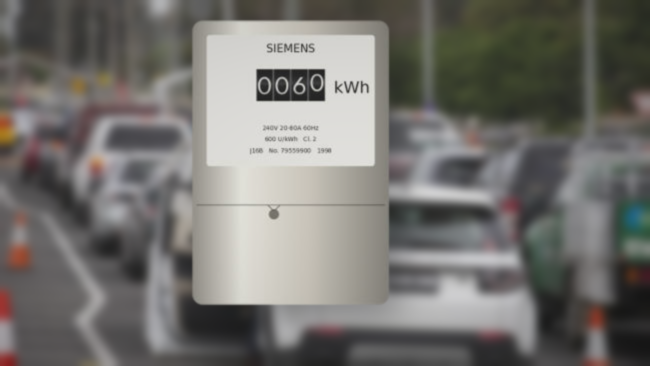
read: 60 kWh
